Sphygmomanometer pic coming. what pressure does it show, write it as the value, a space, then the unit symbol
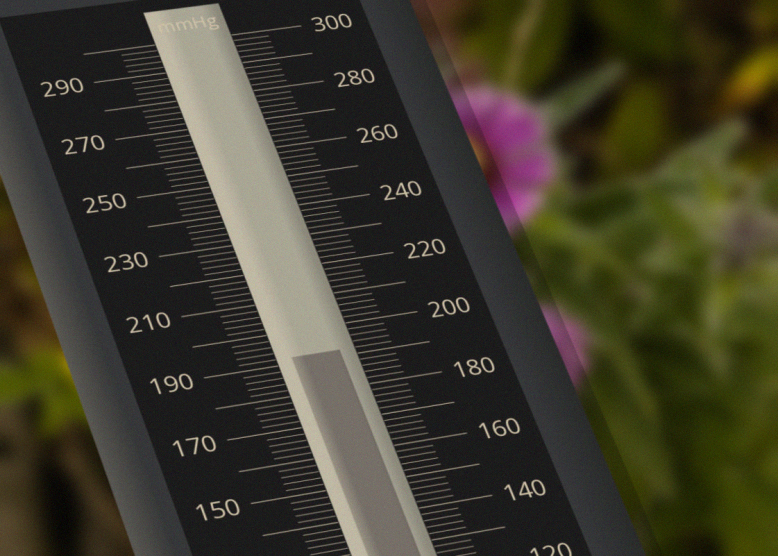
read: 192 mmHg
